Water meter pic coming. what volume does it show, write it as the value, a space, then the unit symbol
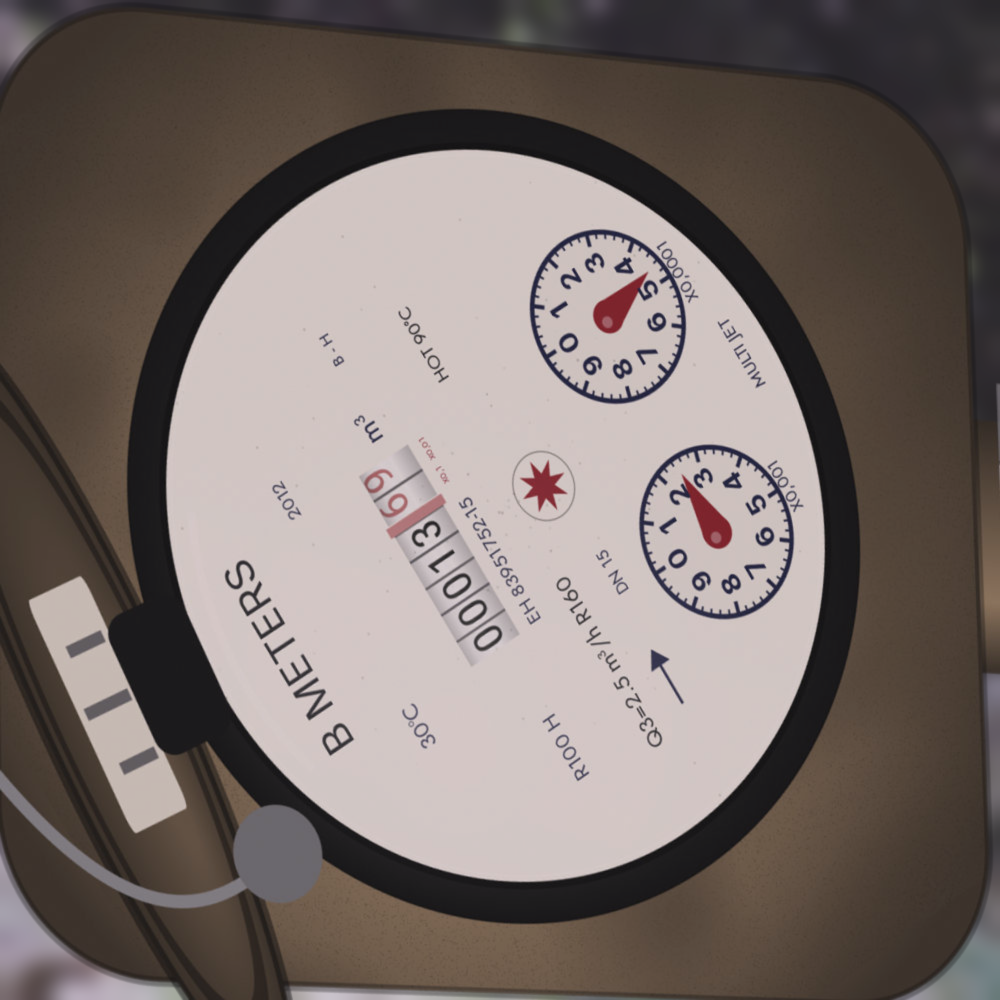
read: 13.6924 m³
